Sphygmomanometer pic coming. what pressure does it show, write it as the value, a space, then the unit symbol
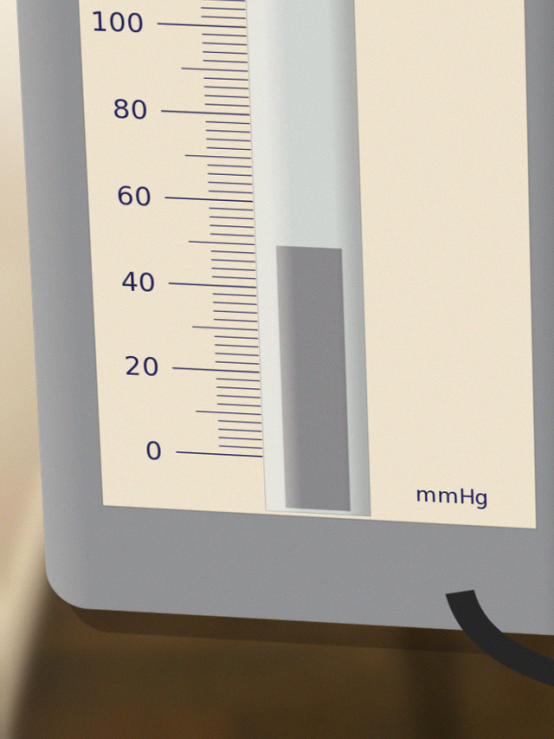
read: 50 mmHg
